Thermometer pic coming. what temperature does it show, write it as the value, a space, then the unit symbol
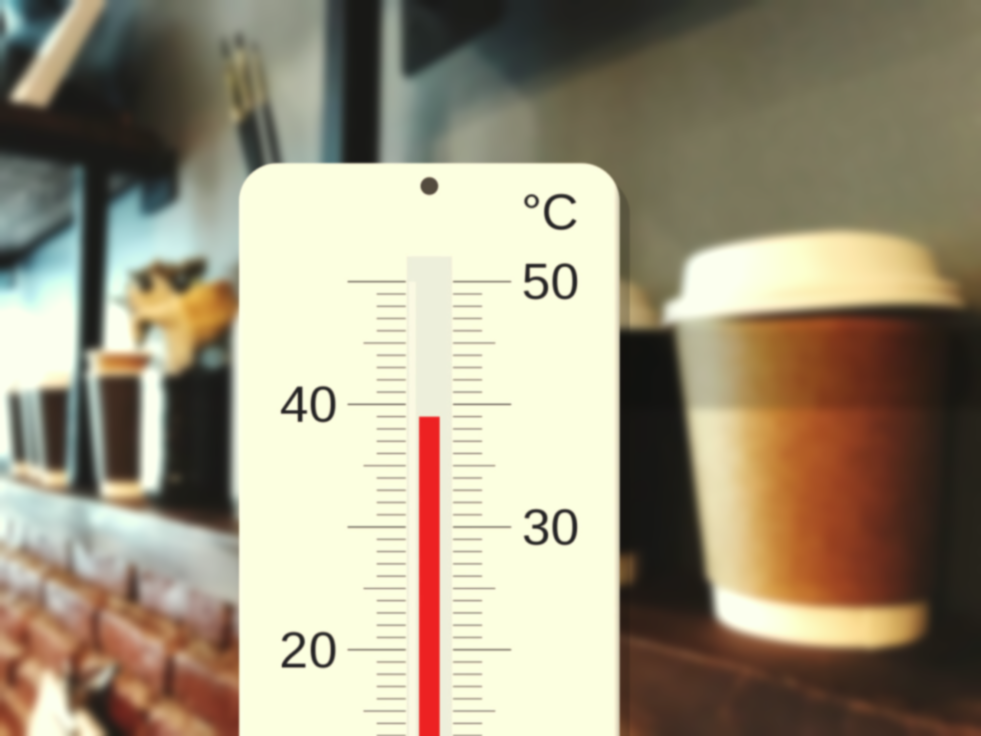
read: 39 °C
